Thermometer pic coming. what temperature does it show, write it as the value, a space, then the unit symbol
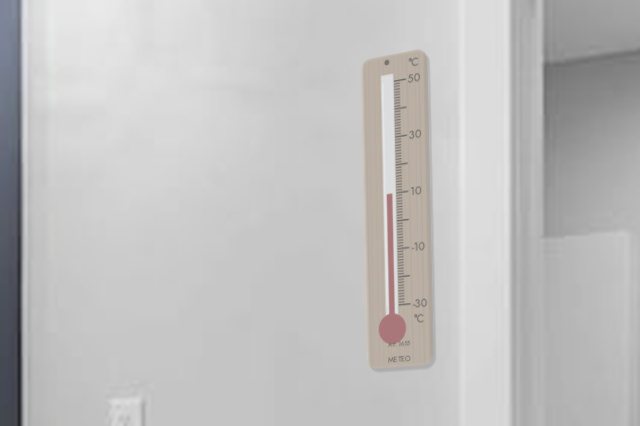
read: 10 °C
